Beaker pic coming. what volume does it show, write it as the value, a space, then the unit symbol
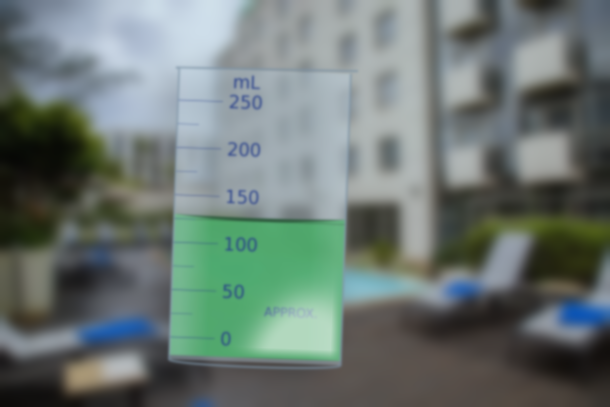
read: 125 mL
